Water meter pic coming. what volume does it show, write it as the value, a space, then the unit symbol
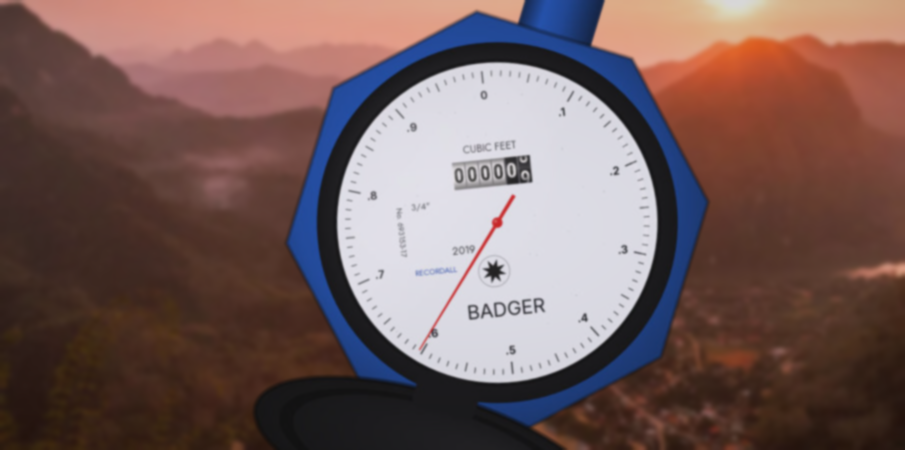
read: 8.60 ft³
